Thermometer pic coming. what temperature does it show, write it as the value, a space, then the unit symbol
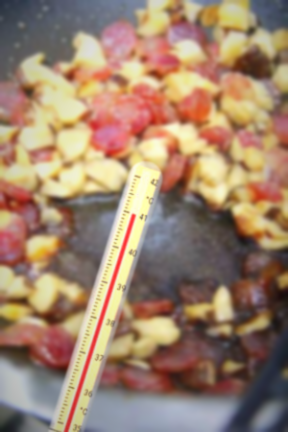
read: 41 °C
